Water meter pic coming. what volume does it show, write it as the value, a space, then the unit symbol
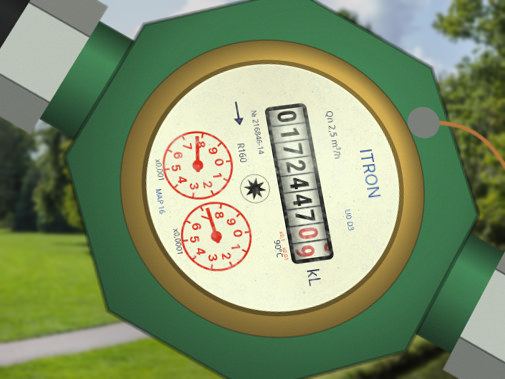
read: 172447.0877 kL
